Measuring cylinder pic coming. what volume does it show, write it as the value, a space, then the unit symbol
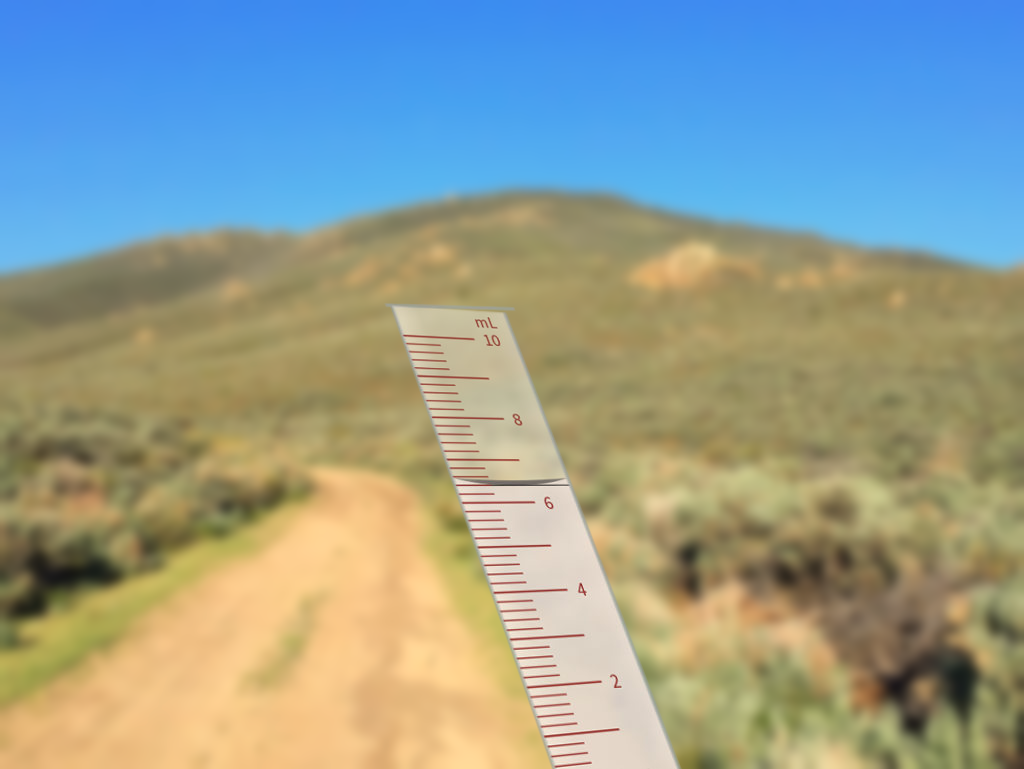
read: 6.4 mL
